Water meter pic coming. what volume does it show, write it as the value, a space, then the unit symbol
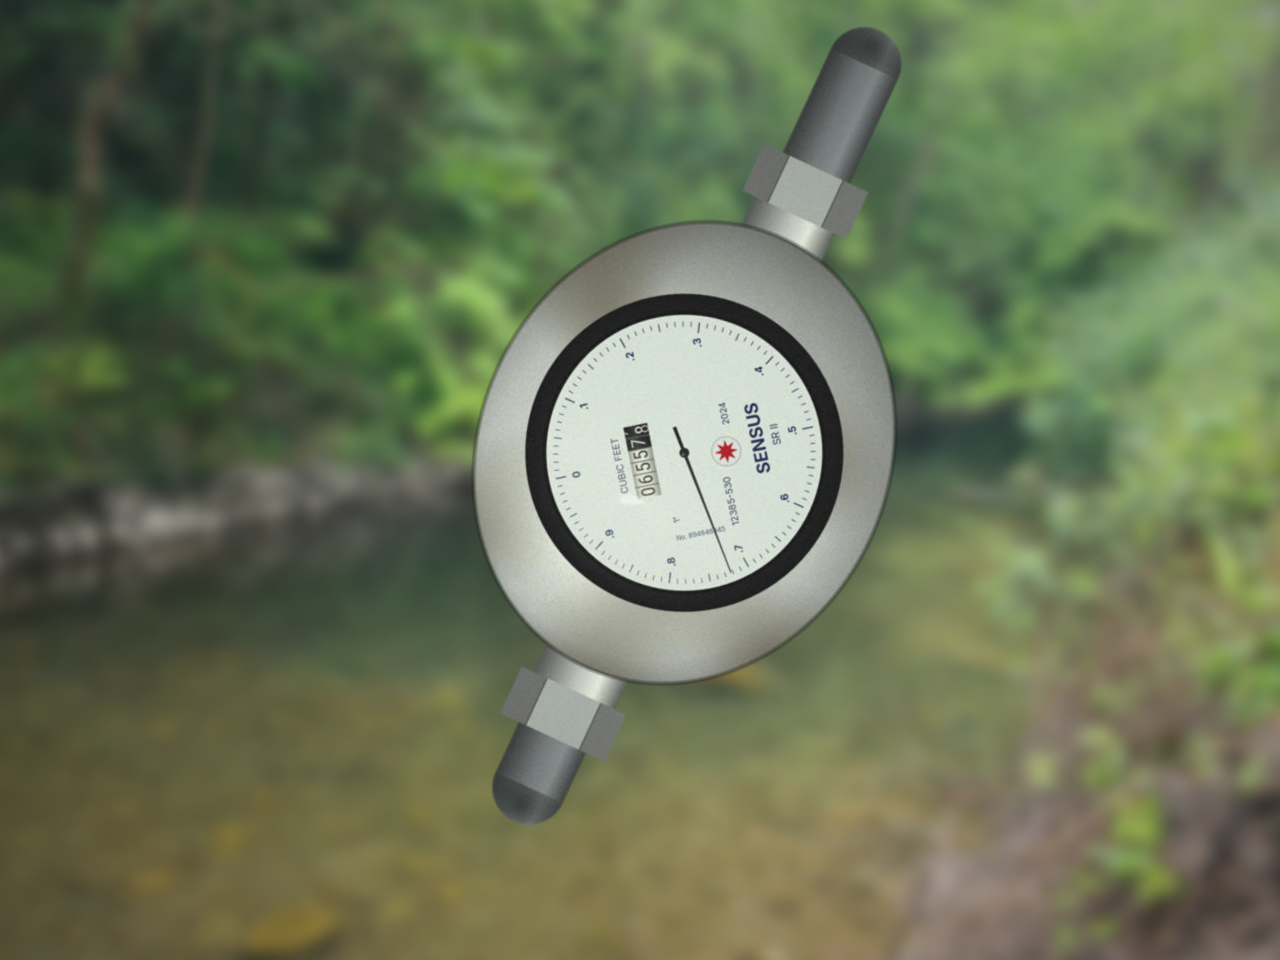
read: 65577.72 ft³
